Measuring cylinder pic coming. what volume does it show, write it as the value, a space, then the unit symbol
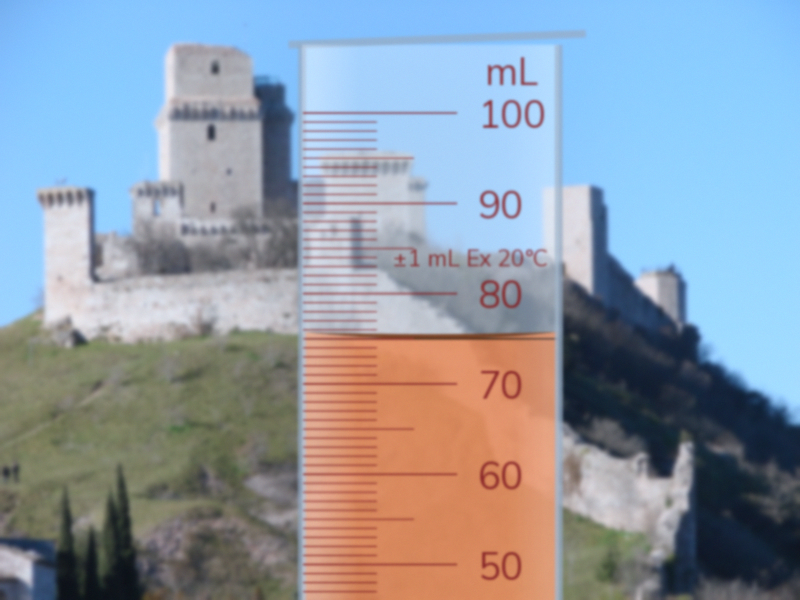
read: 75 mL
